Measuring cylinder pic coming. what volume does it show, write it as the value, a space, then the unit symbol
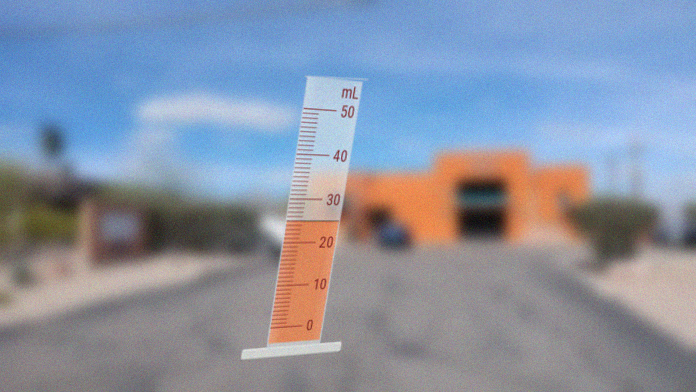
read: 25 mL
